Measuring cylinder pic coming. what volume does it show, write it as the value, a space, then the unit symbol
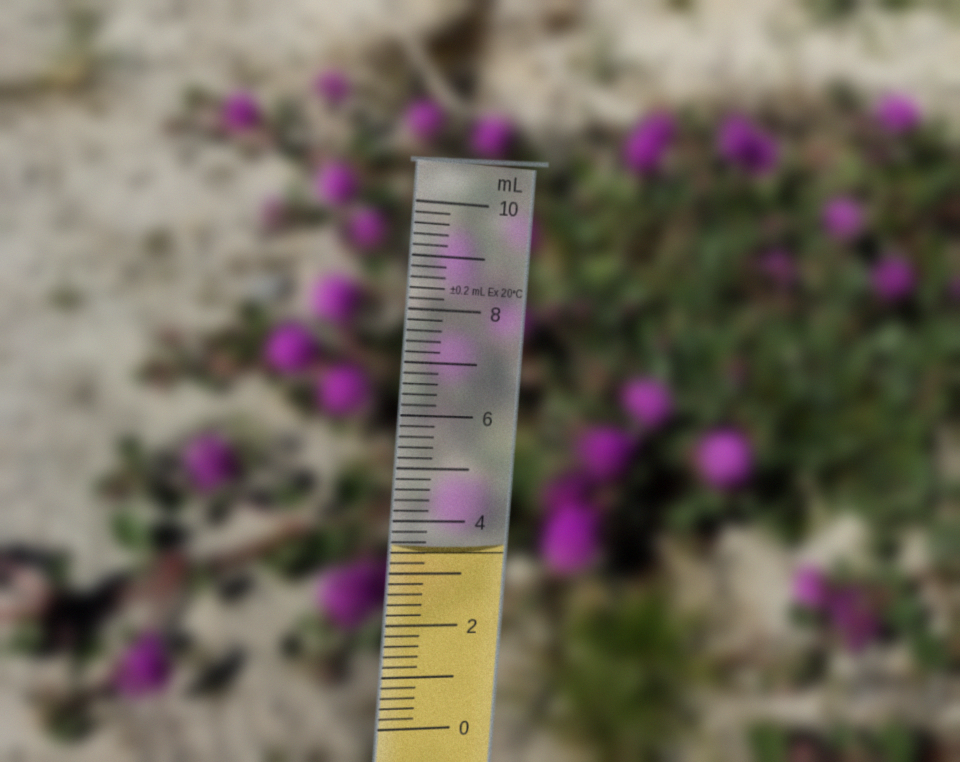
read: 3.4 mL
